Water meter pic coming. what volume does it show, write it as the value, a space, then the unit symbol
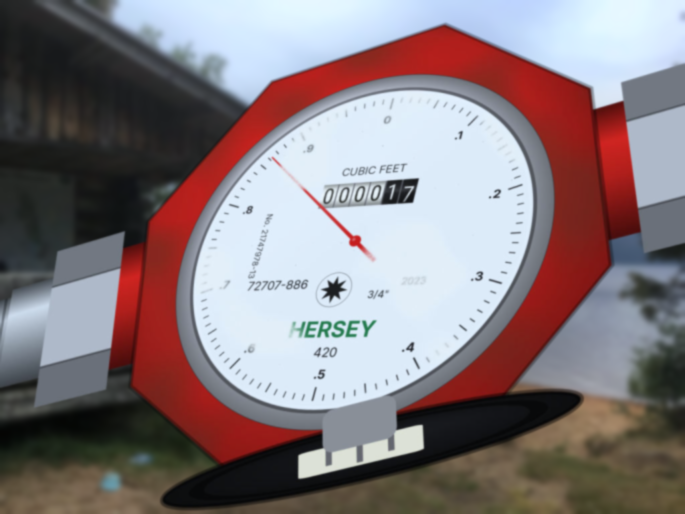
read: 16.86 ft³
